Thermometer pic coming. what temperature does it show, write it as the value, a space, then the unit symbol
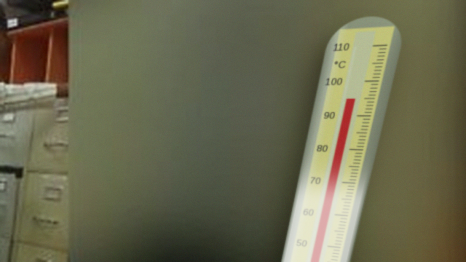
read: 95 °C
